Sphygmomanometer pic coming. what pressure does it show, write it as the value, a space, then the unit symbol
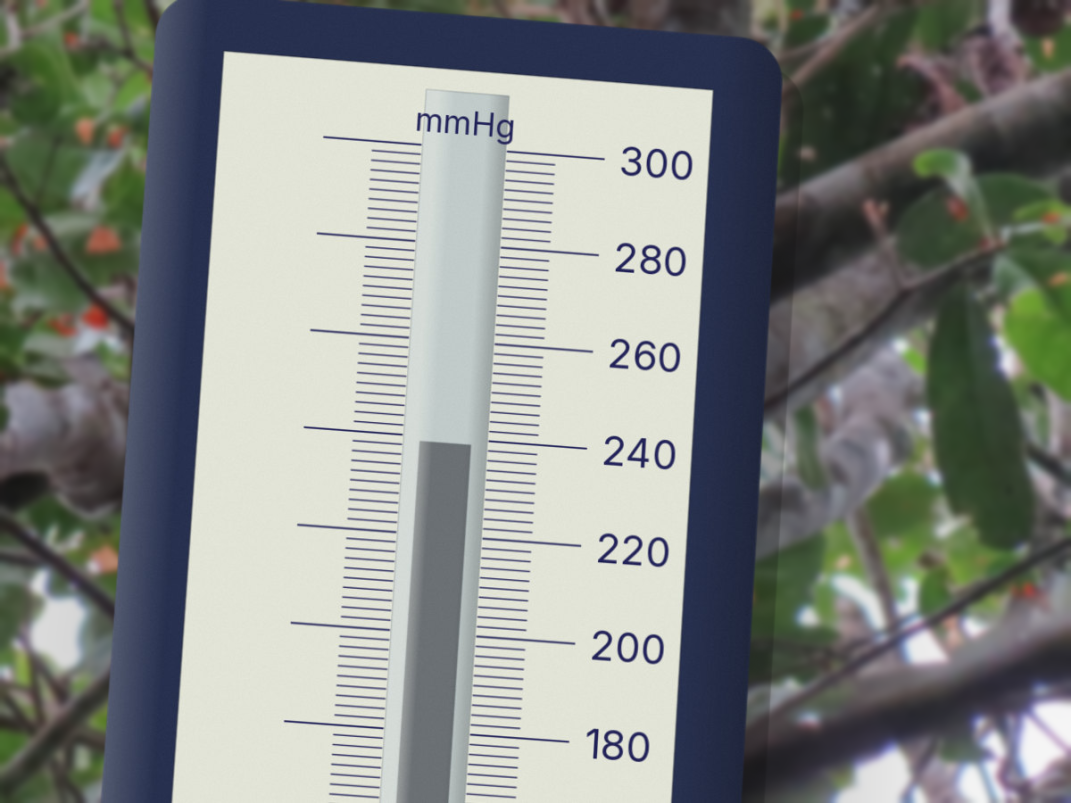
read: 239 mmHg
